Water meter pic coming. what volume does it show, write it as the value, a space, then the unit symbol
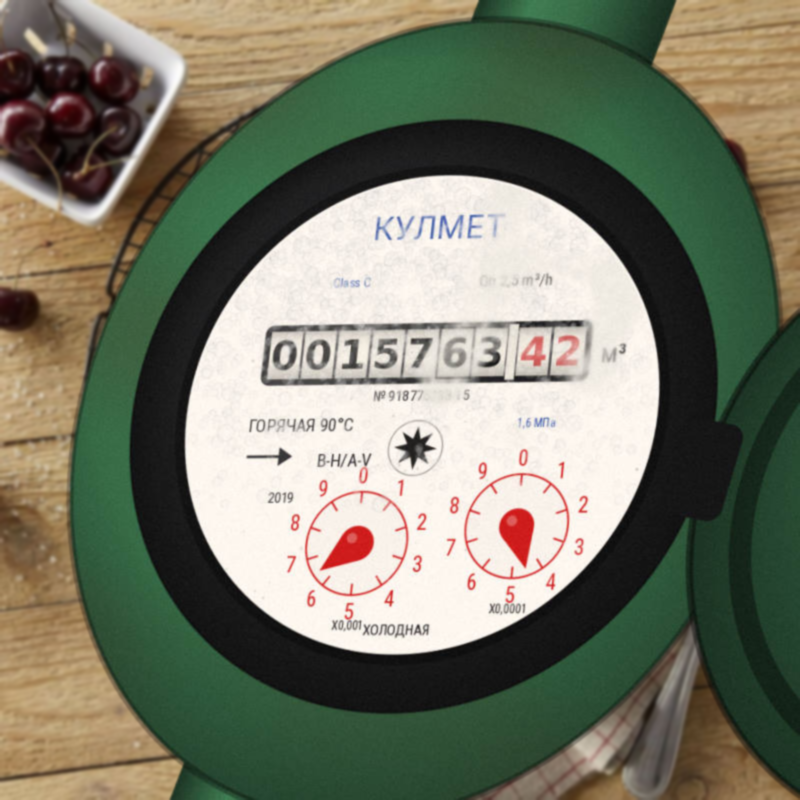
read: 15763.4264 m³
